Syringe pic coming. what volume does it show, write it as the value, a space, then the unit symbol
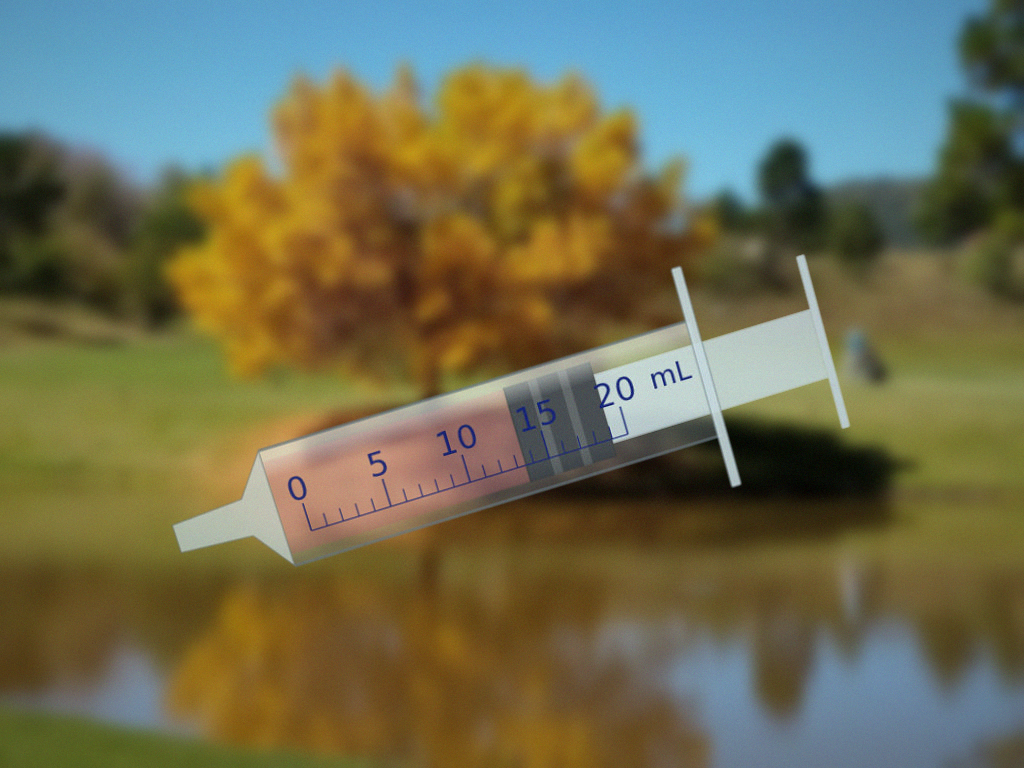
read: 13.5 mL
